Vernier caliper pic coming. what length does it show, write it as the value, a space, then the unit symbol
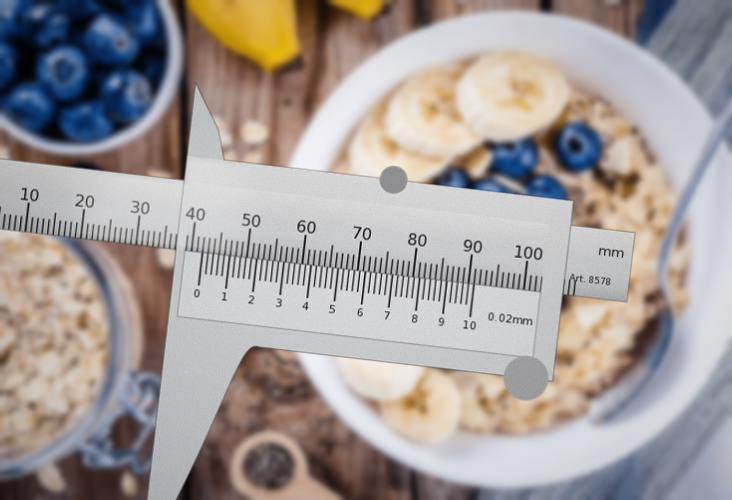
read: 42.0 mm
